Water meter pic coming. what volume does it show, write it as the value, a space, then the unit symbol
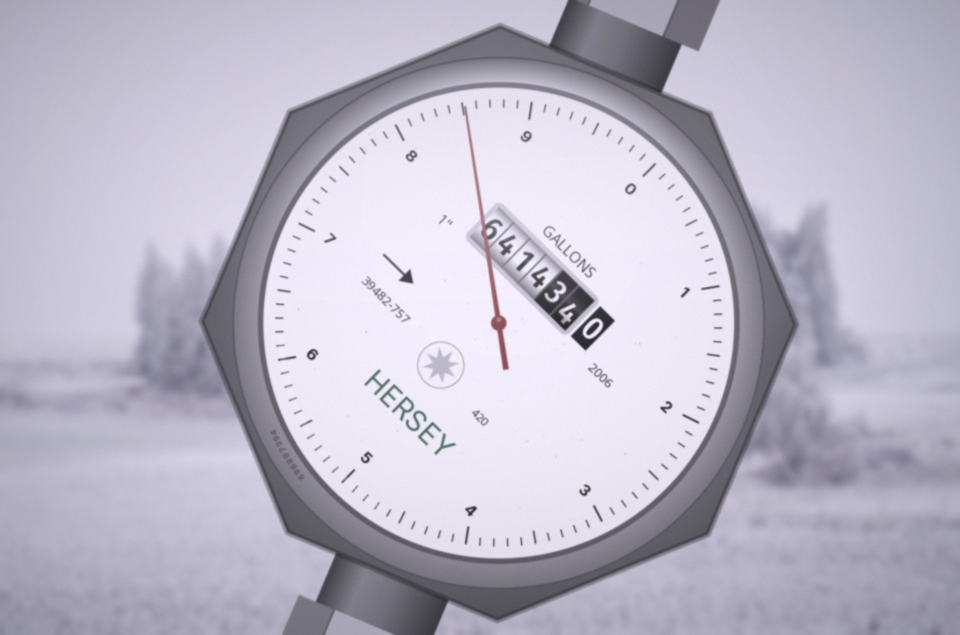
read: 6414338.5 gal
